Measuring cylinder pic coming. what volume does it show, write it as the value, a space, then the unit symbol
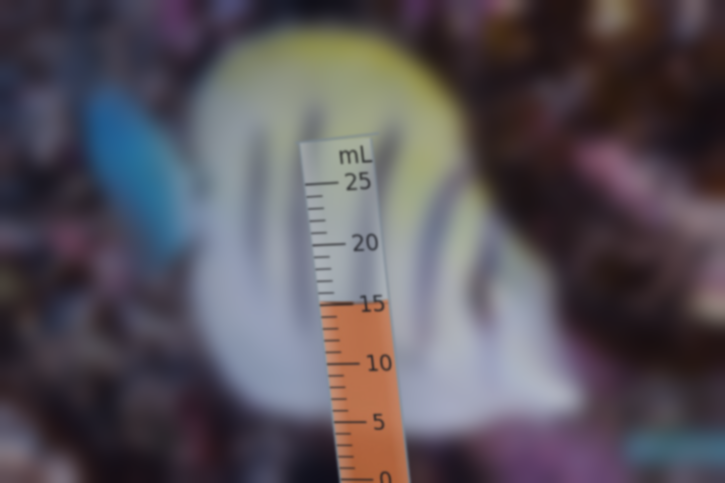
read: 15 mL
